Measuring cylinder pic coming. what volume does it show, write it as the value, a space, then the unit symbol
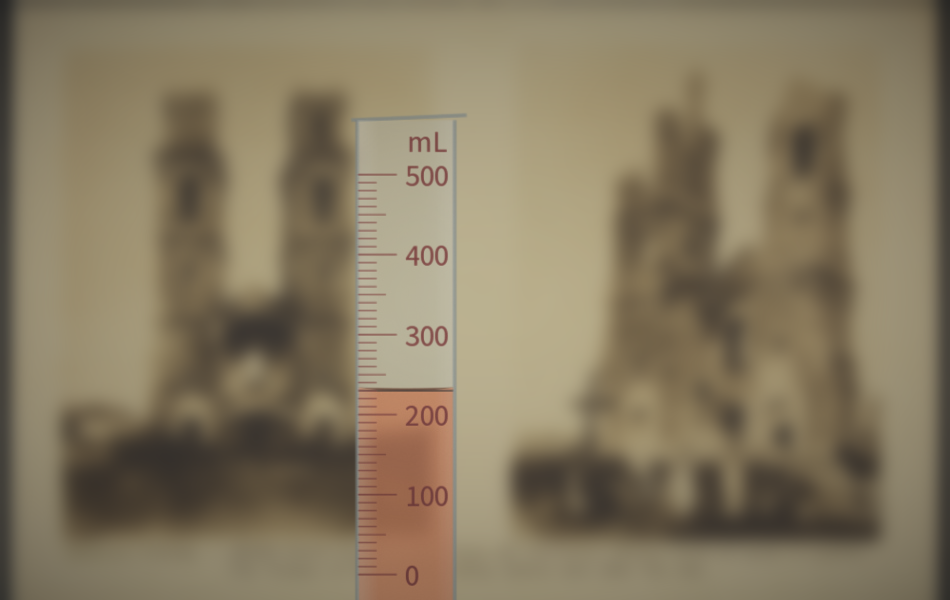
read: 230 mL
